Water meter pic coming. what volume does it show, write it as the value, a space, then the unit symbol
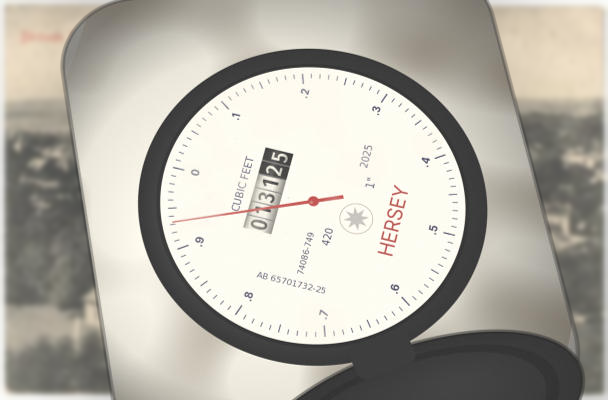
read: 13124.93 ft³
